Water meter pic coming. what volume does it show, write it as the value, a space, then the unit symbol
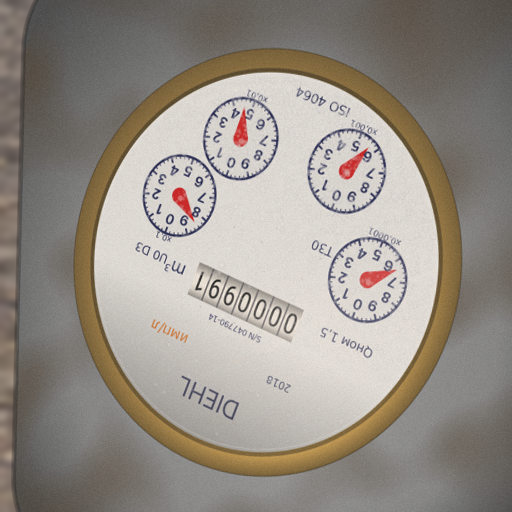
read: 991.8456 m³
